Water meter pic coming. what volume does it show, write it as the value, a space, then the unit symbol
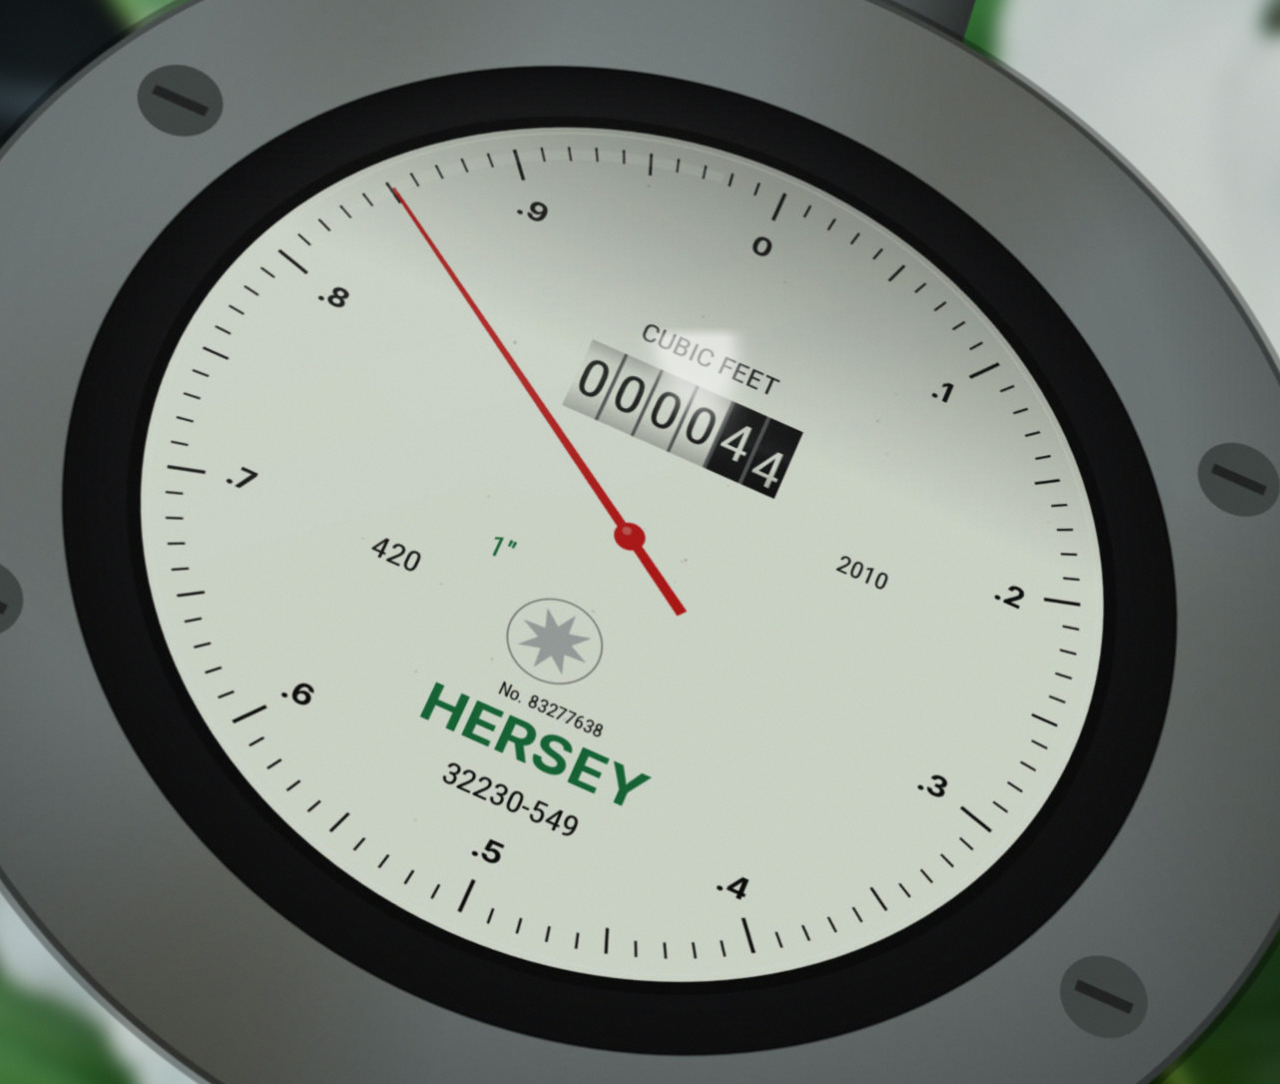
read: 43.85 ft³
